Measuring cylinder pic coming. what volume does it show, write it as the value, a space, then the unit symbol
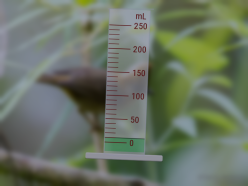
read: 10 mL
